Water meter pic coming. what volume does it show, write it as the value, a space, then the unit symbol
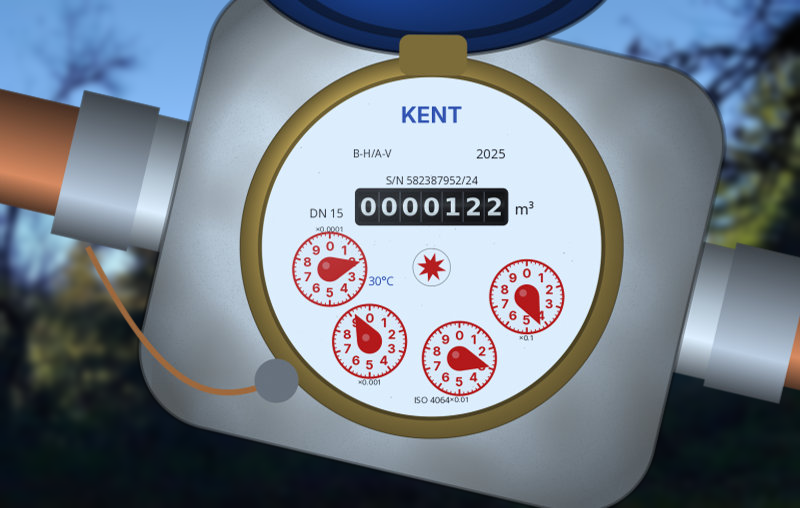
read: 122.4292 m³
